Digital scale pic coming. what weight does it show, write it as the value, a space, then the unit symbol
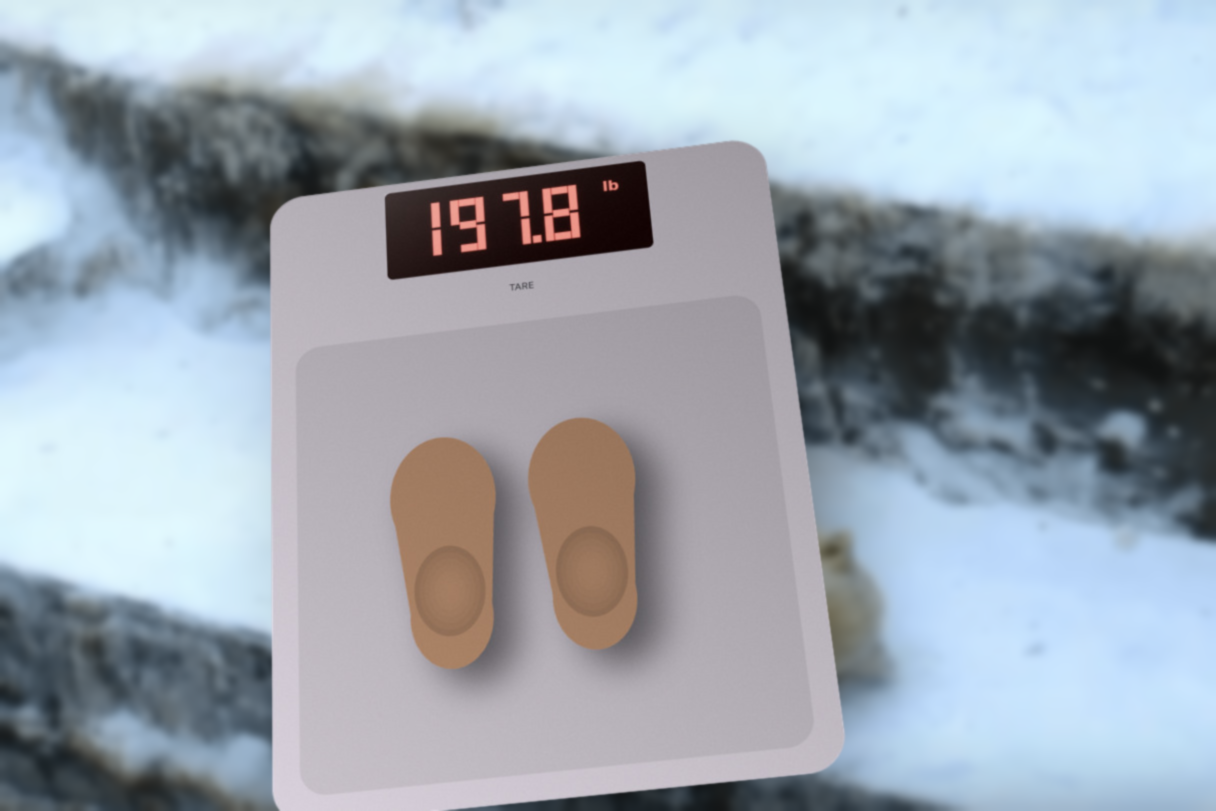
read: 197.8 lb
